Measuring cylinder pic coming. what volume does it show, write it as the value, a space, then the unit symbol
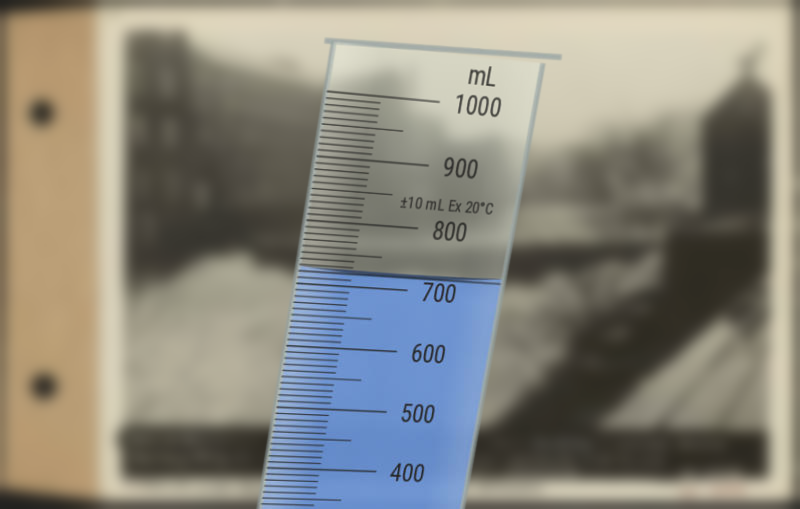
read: 720 mL
